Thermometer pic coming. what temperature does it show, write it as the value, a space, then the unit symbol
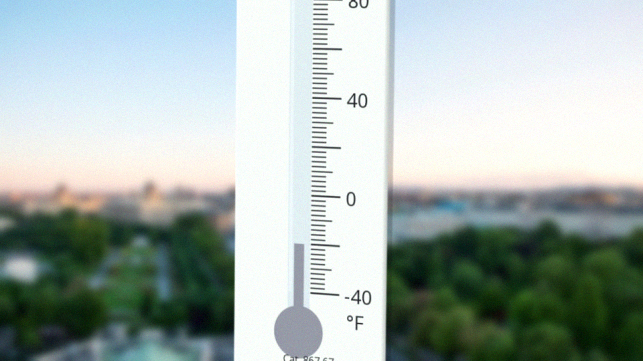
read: -20 °F
